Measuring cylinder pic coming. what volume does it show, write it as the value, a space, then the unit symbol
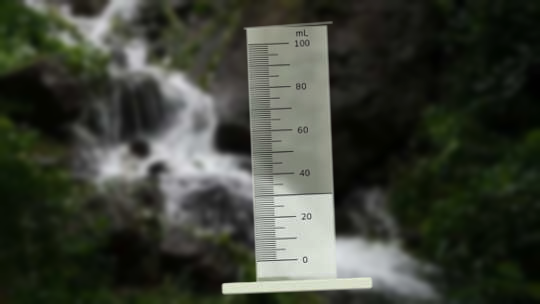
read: 30 mL
